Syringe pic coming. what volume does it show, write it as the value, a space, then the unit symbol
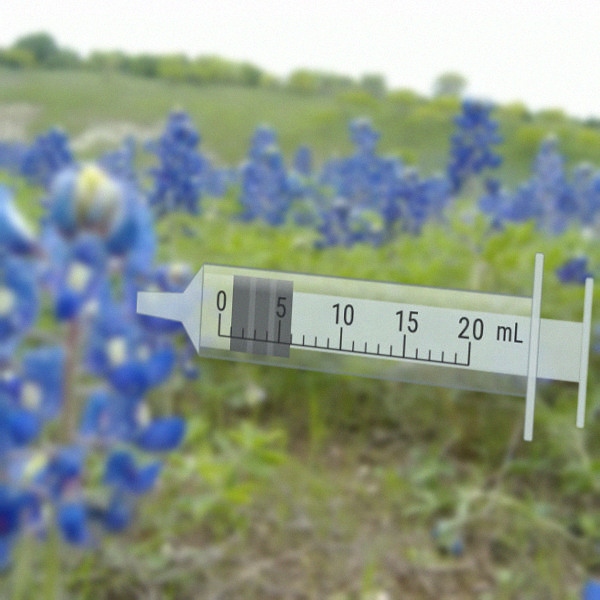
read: 1 mL
